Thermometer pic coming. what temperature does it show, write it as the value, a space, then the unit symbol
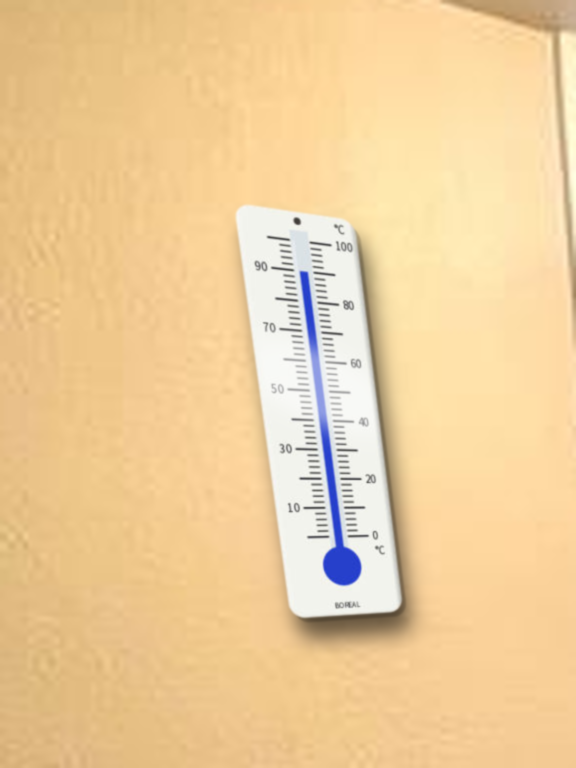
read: 90 °C
